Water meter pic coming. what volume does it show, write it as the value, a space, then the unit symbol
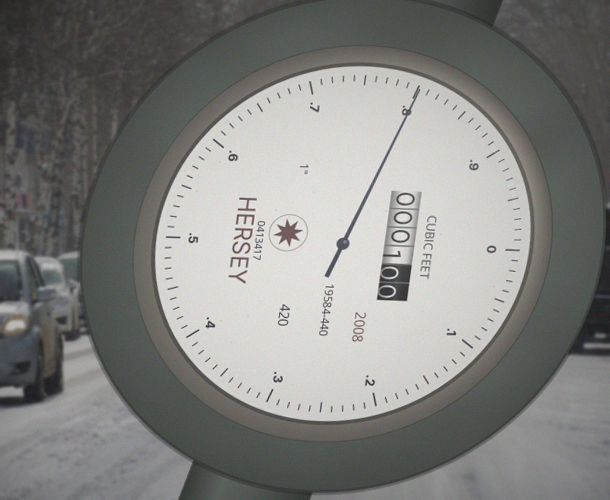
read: 99.80 ft³
